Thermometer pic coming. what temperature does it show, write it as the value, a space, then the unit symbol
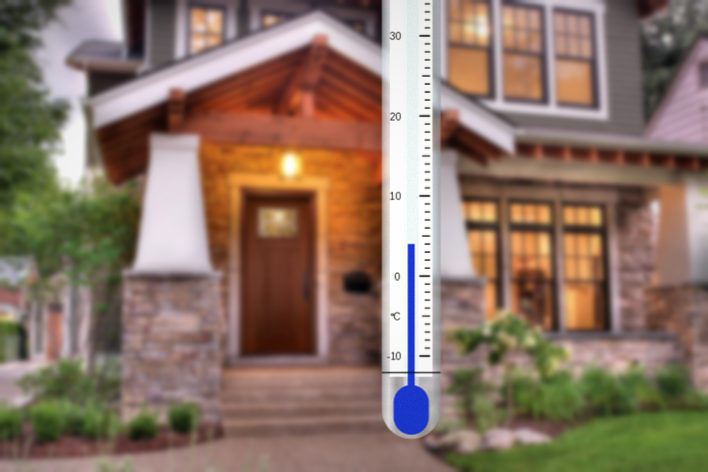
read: 4 °C
